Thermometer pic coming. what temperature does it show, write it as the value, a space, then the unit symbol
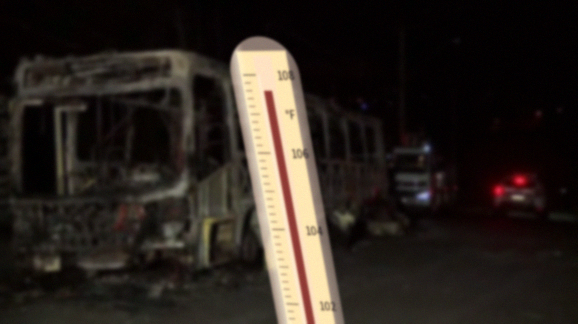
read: 107.6 °F
